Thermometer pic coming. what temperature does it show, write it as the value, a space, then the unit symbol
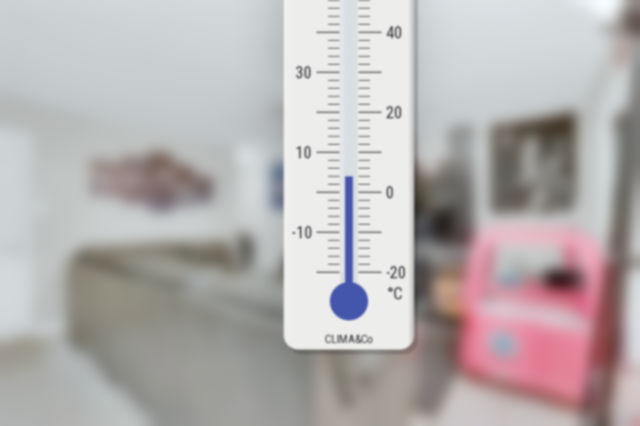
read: 4 °C
